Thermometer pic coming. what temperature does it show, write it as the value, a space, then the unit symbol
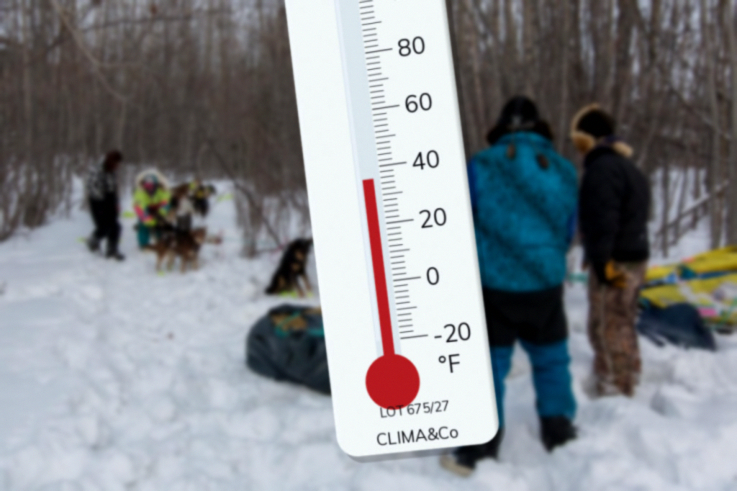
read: 36 °F
